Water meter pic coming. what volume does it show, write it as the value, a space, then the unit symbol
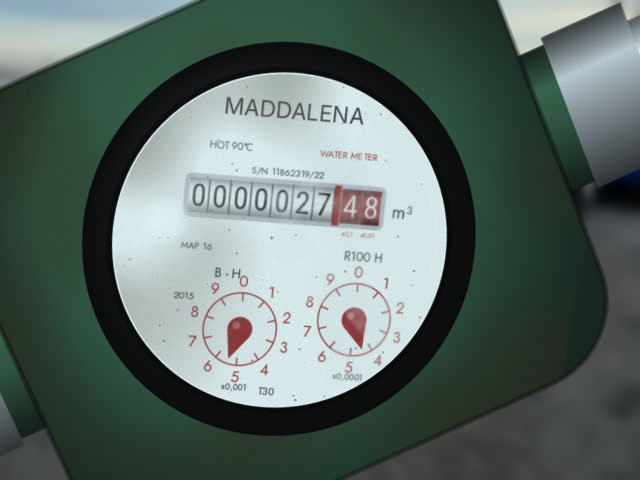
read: 27.4854 m³
